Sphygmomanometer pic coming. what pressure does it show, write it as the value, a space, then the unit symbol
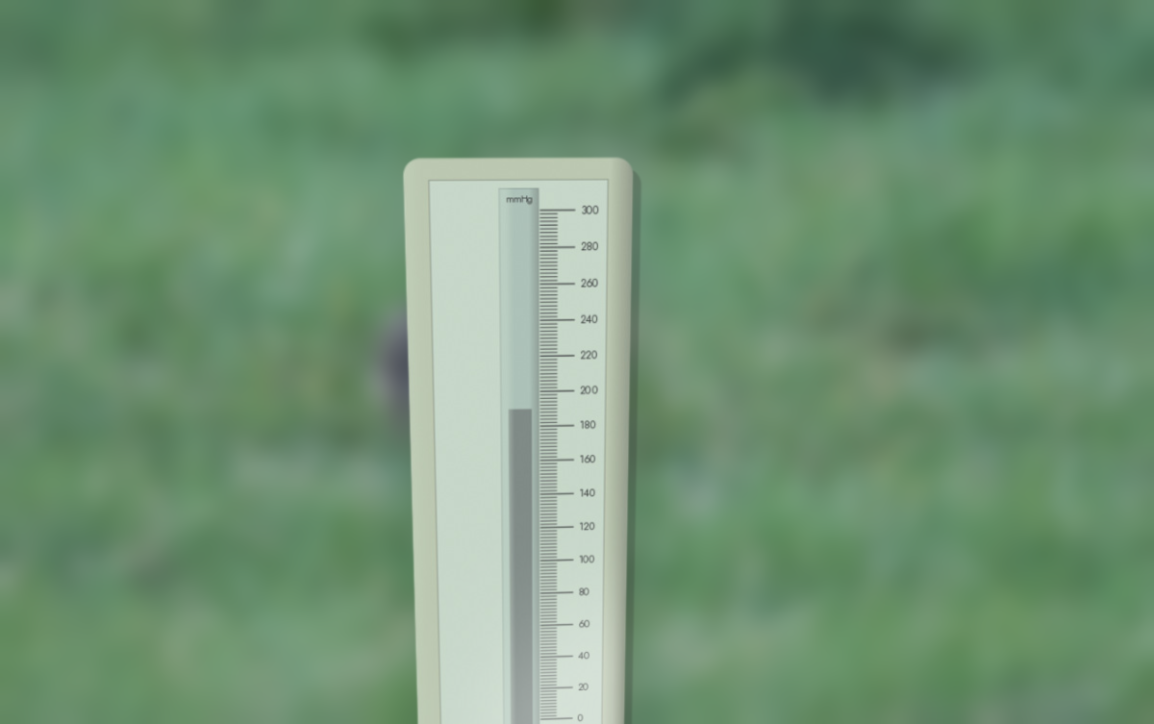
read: 190 mmHg
